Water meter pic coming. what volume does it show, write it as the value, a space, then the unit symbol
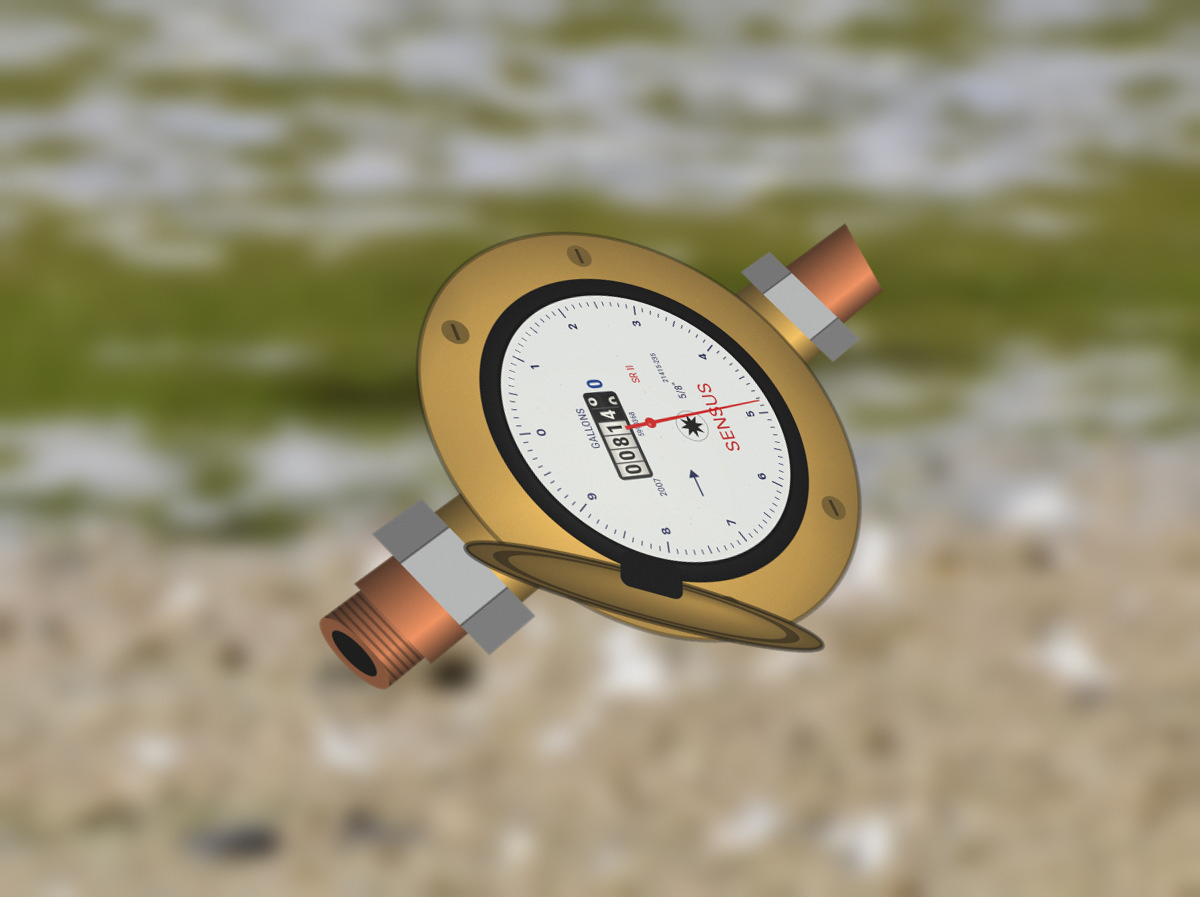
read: 81484.8 gal
